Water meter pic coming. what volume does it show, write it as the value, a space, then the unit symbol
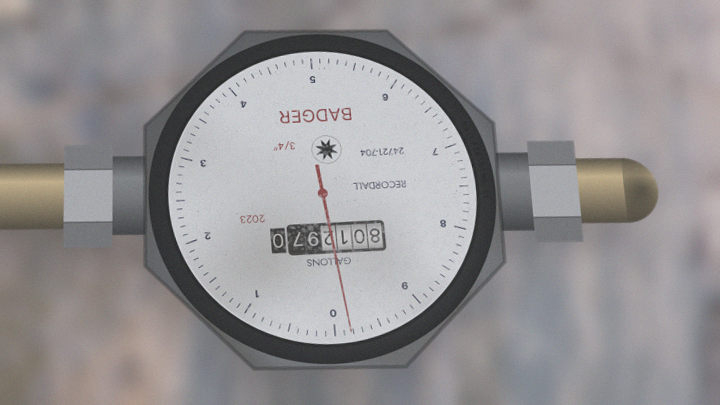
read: 8012969.8 gal
